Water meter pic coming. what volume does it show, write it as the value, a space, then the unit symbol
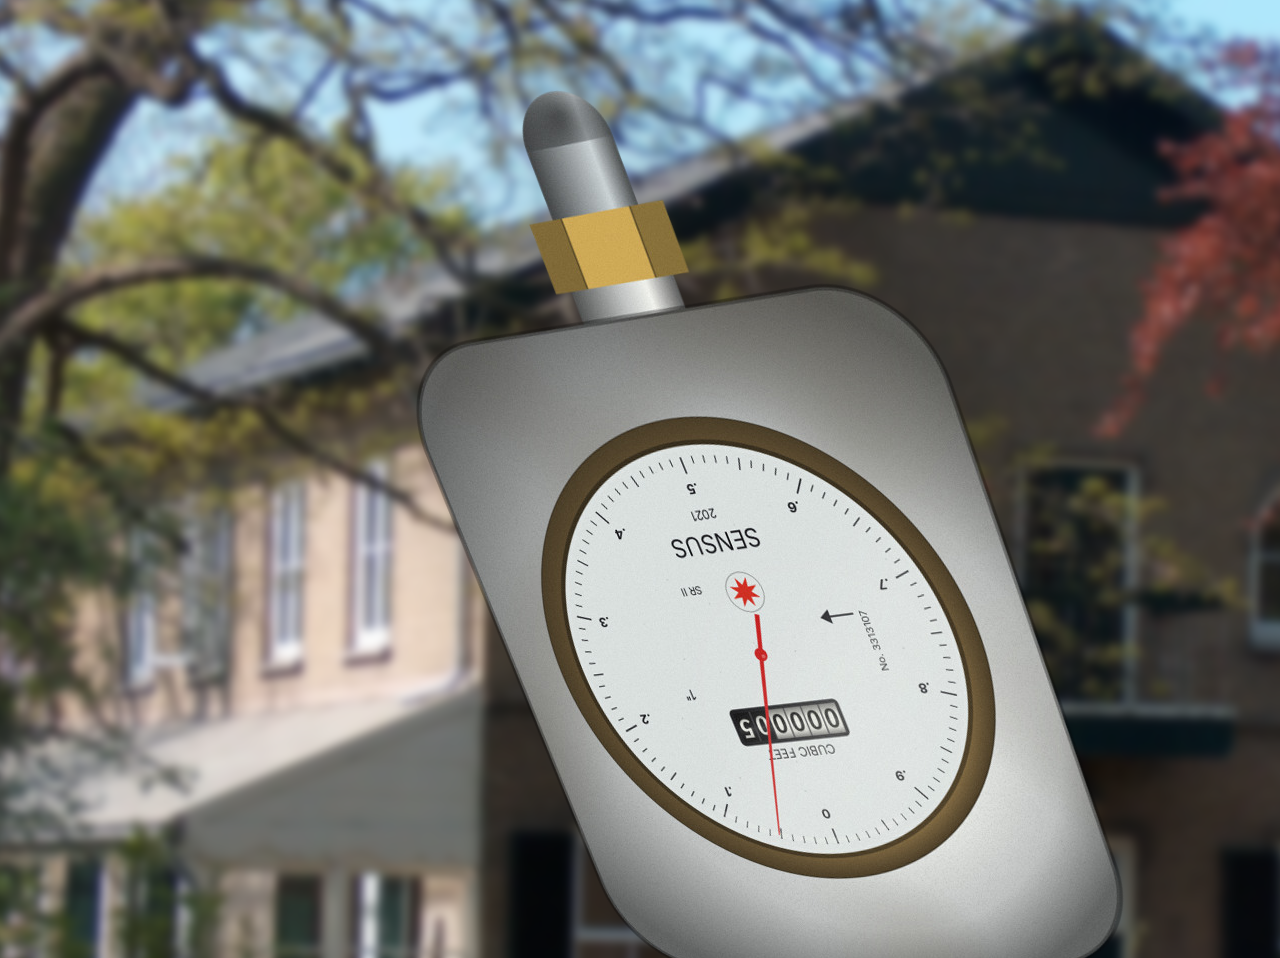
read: 5.05 ft³
